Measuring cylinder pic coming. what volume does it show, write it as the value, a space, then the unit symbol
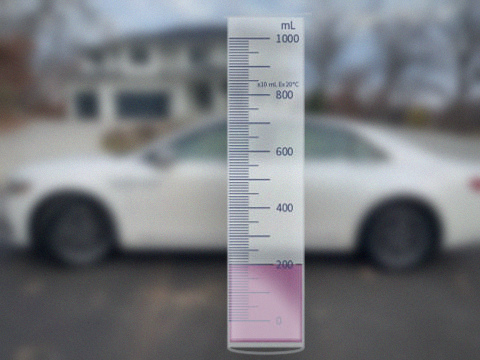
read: 200 mL
